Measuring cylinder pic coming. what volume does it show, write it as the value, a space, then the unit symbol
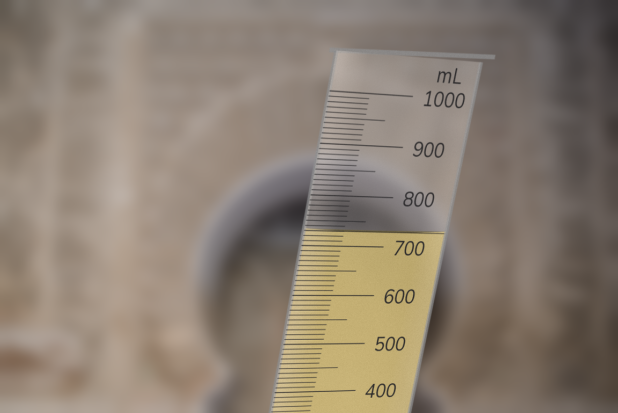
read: 730 mL
